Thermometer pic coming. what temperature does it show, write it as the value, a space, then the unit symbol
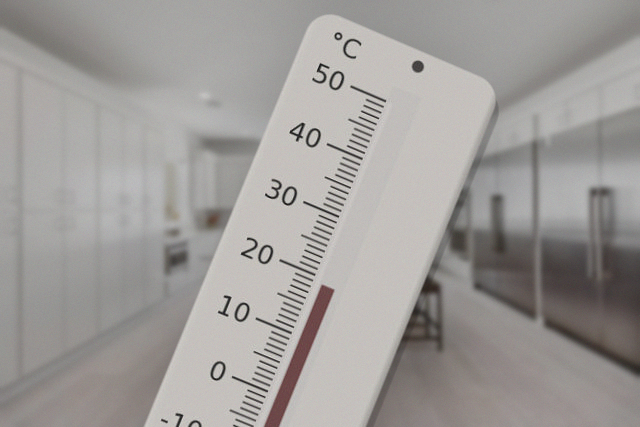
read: 19 °C
